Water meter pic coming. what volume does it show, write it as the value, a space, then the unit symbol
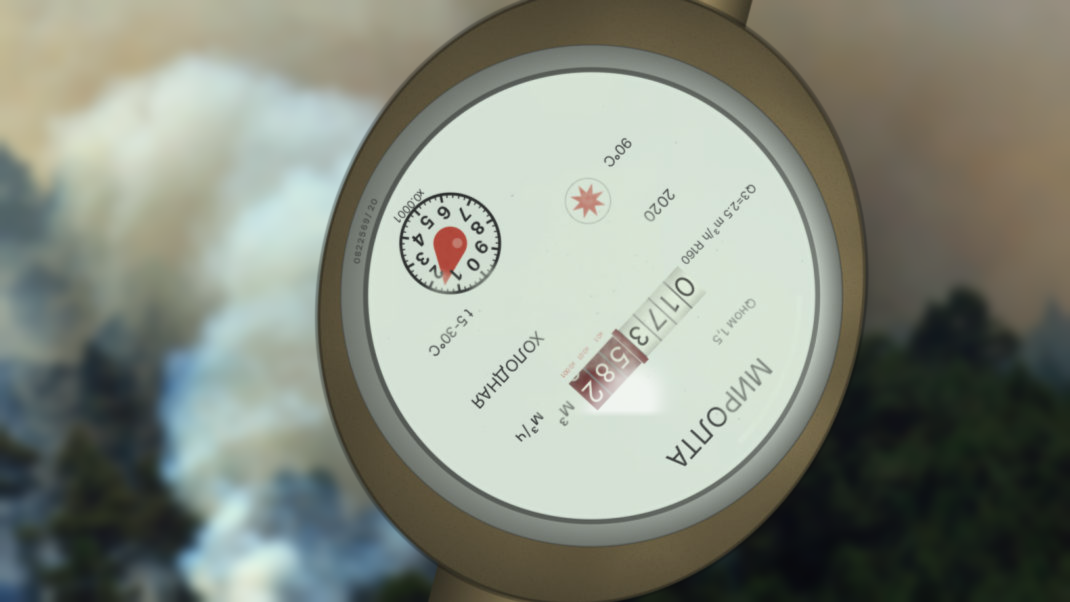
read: 173.5821 m³
